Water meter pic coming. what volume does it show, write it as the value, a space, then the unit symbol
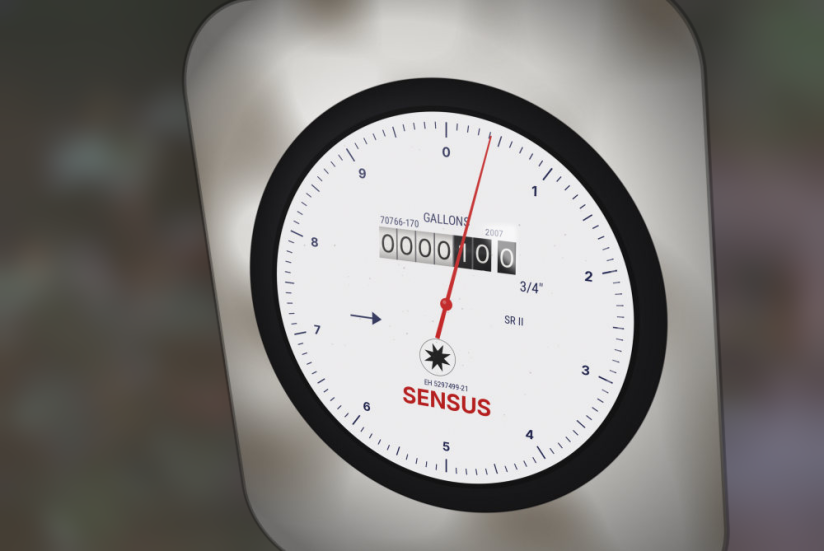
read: 100.4 gal
